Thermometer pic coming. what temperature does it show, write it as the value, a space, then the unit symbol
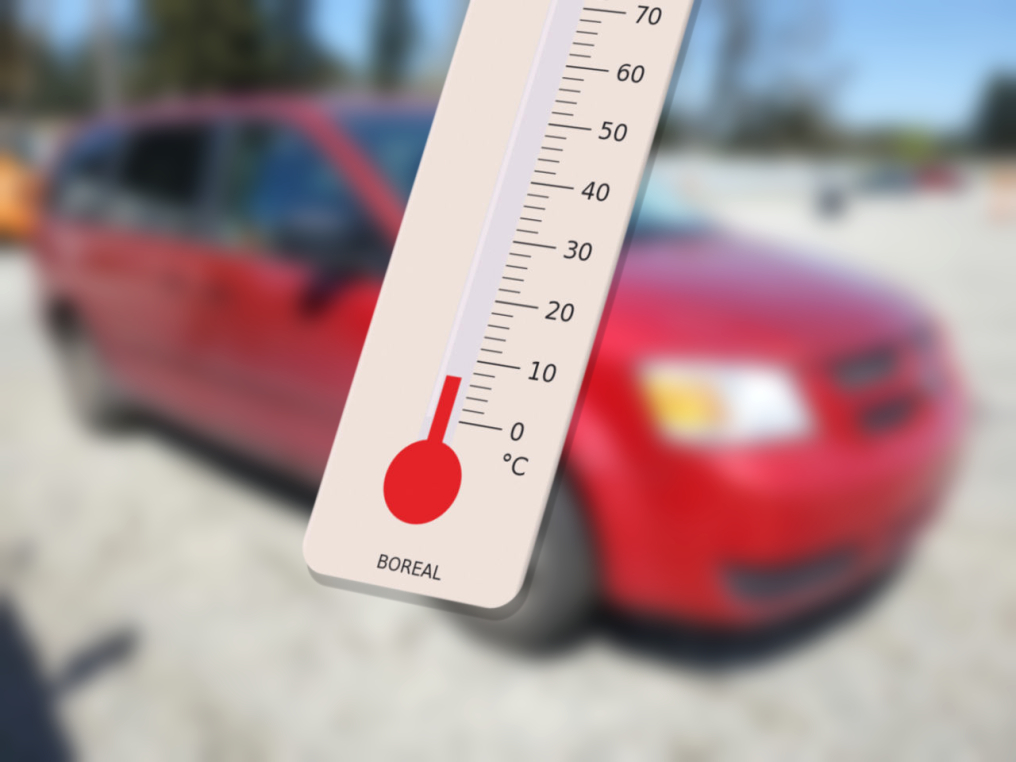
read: 7 °C
